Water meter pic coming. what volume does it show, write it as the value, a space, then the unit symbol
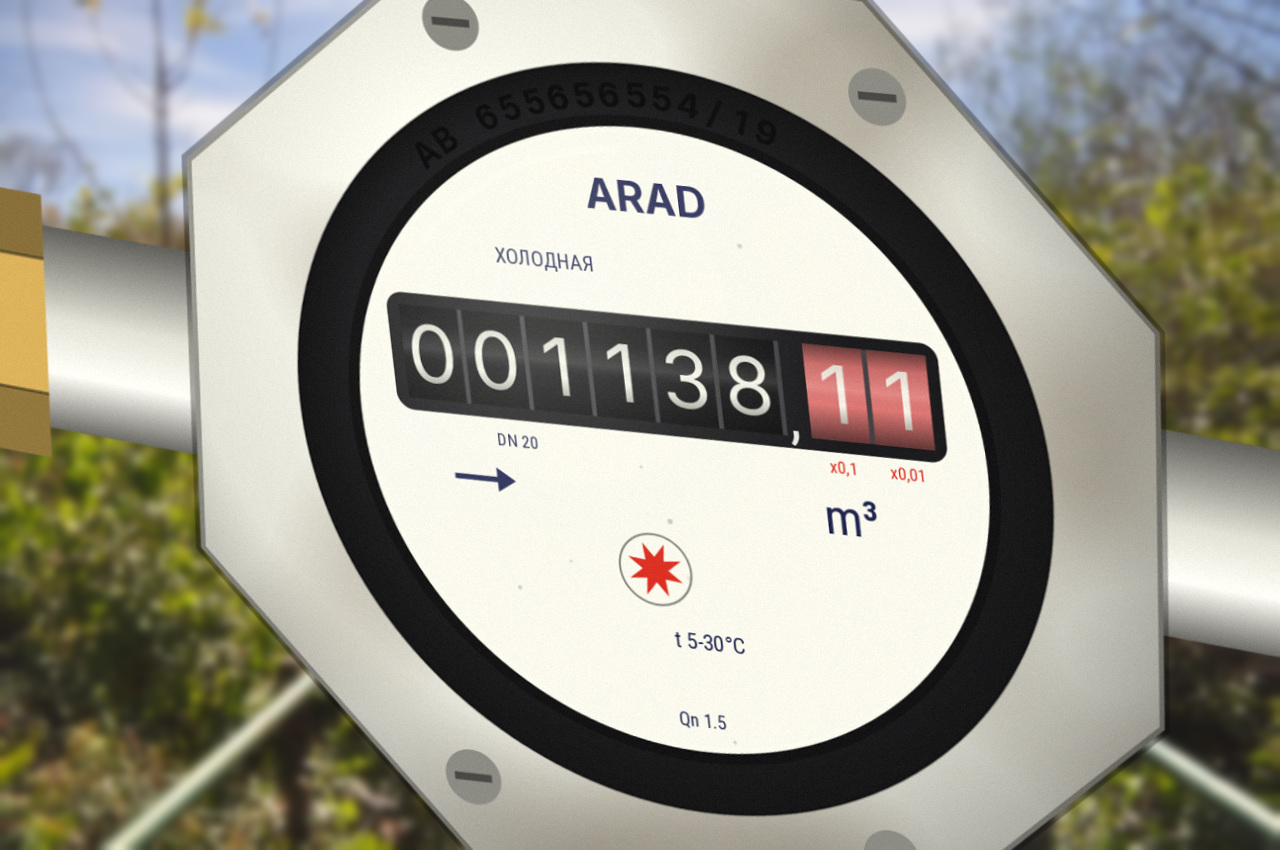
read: 1138.11 m³
